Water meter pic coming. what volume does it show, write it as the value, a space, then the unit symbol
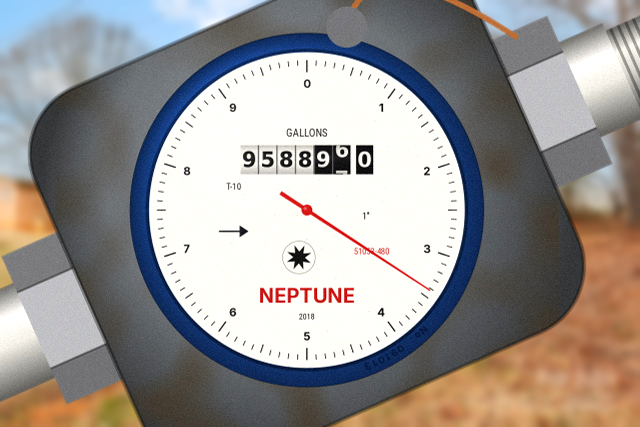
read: 9588963.4 gal
